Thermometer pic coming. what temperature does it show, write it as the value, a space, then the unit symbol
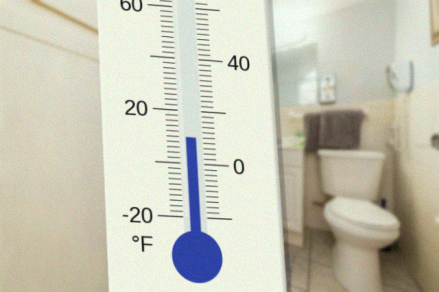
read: 10 °F
